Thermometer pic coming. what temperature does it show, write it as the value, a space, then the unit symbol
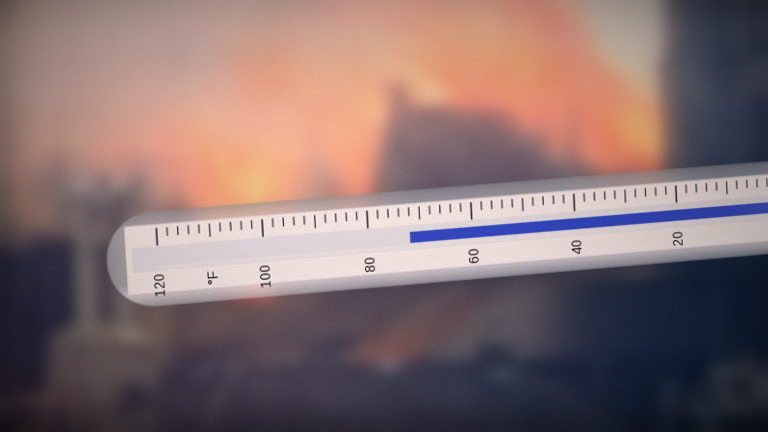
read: 72 °F
